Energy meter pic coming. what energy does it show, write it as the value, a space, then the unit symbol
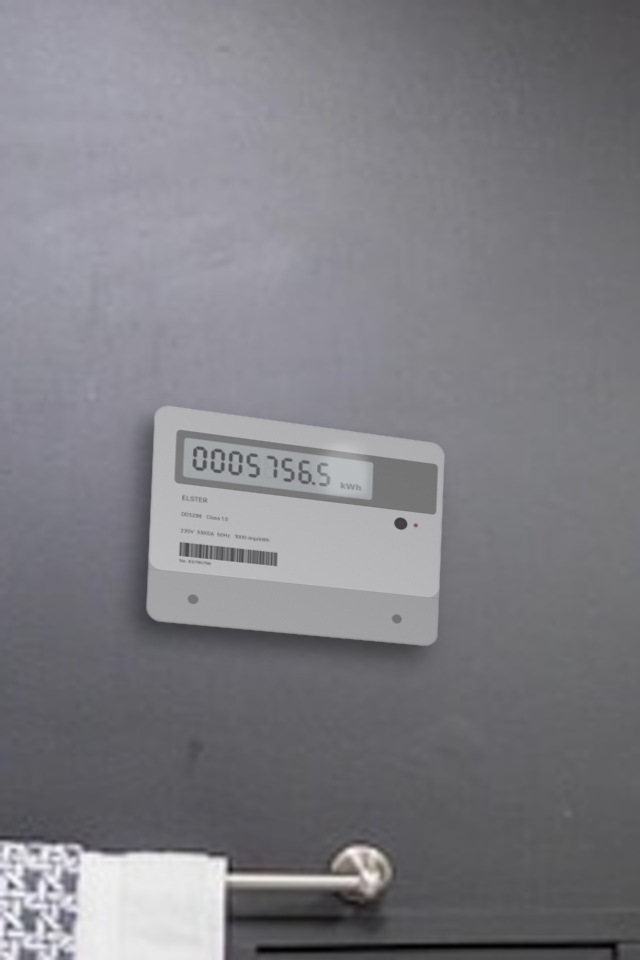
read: 5756.5 kWh
